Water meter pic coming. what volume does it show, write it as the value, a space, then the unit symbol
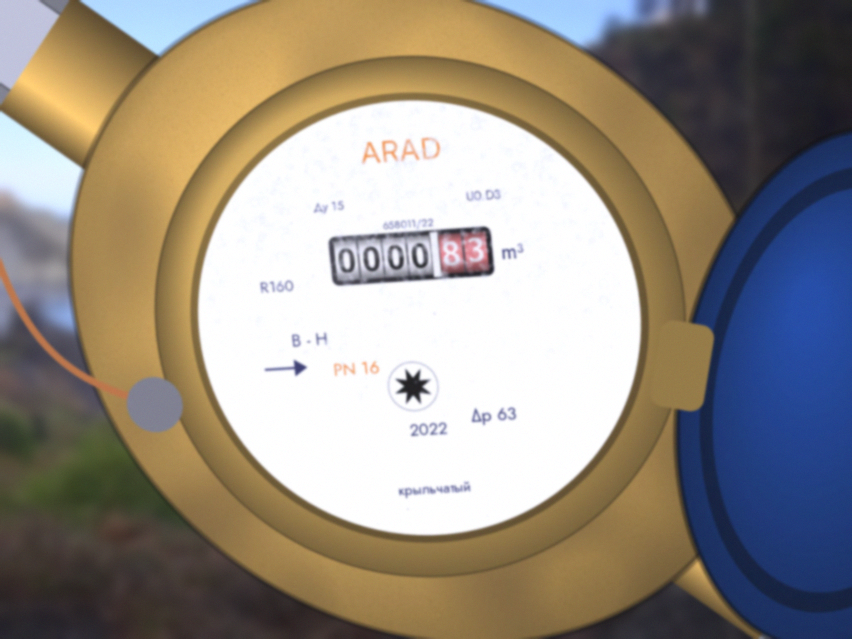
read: 0.83 m³
